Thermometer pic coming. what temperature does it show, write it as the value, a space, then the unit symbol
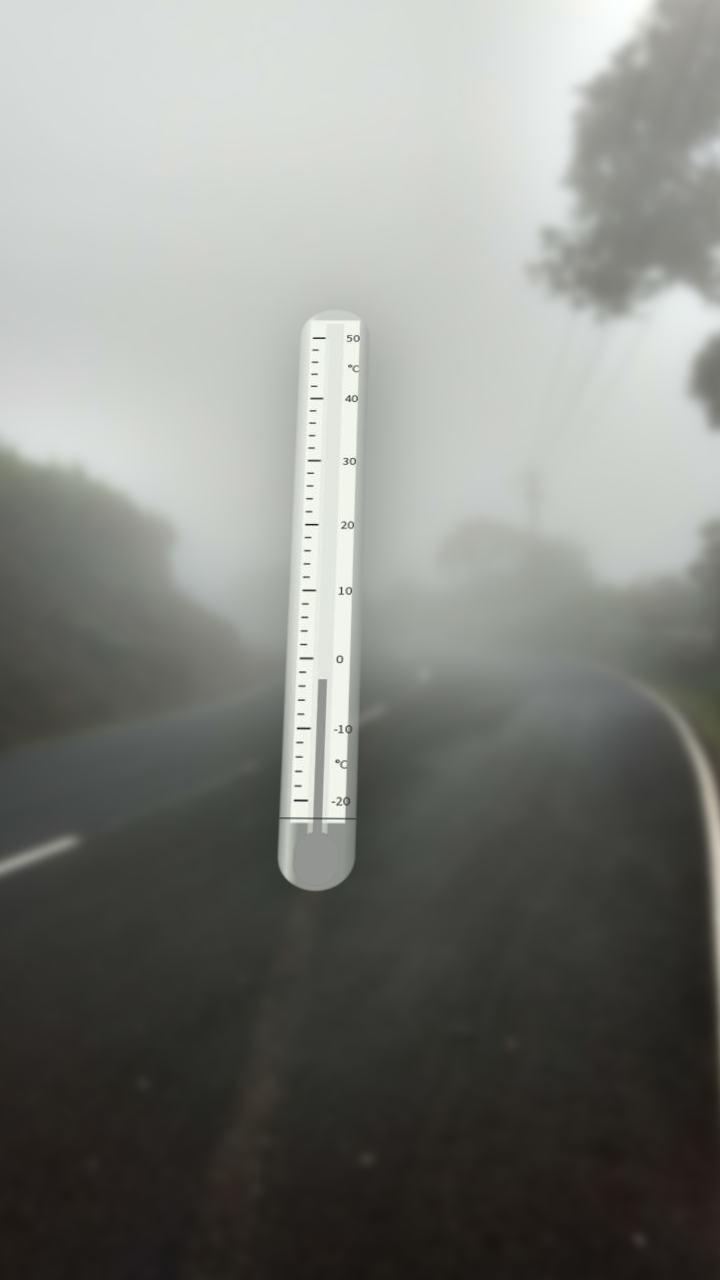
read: -3 °C
